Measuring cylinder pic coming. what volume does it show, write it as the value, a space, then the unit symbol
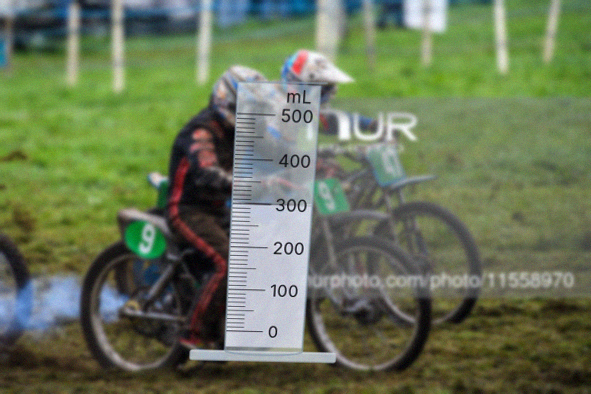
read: 300 mL
